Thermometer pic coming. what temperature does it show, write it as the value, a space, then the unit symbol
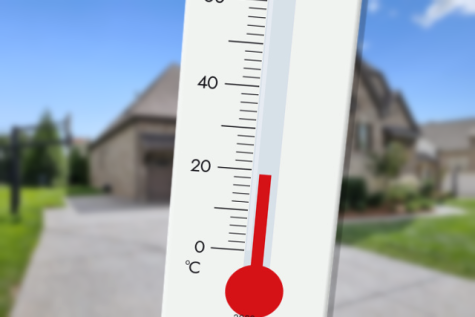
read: 19 °C
